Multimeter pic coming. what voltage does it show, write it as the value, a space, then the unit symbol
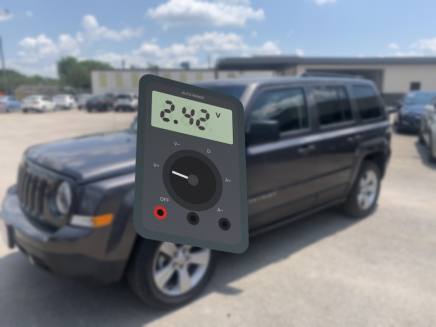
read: 2.42 V
